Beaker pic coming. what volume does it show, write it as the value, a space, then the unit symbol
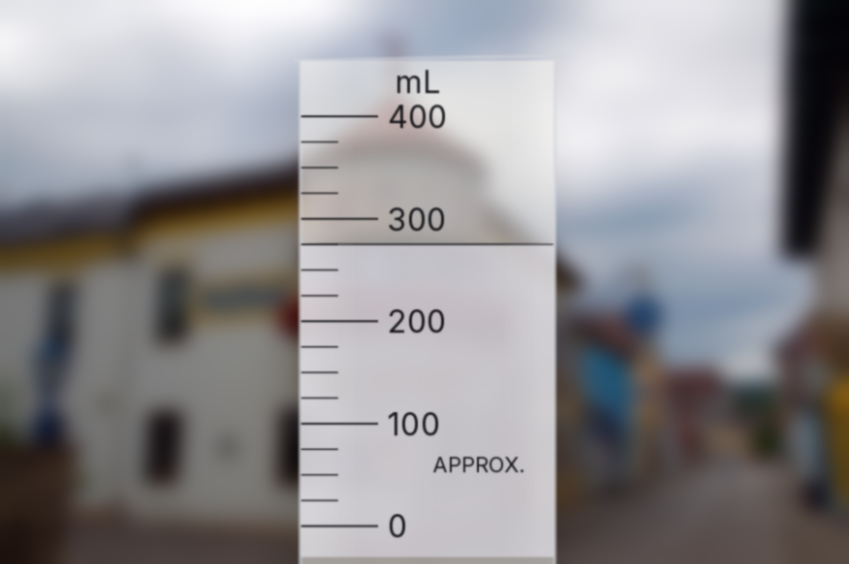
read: 275 mL
